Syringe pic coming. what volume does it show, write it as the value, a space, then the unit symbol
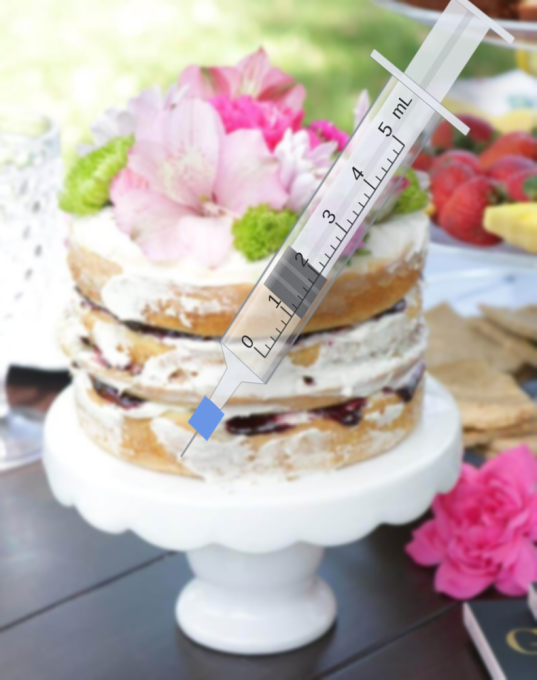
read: 1.1 mL
